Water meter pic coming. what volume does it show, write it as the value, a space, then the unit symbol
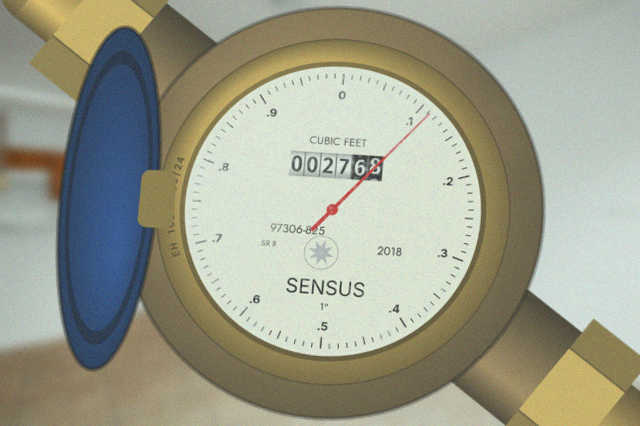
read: 2768.11 ft³
